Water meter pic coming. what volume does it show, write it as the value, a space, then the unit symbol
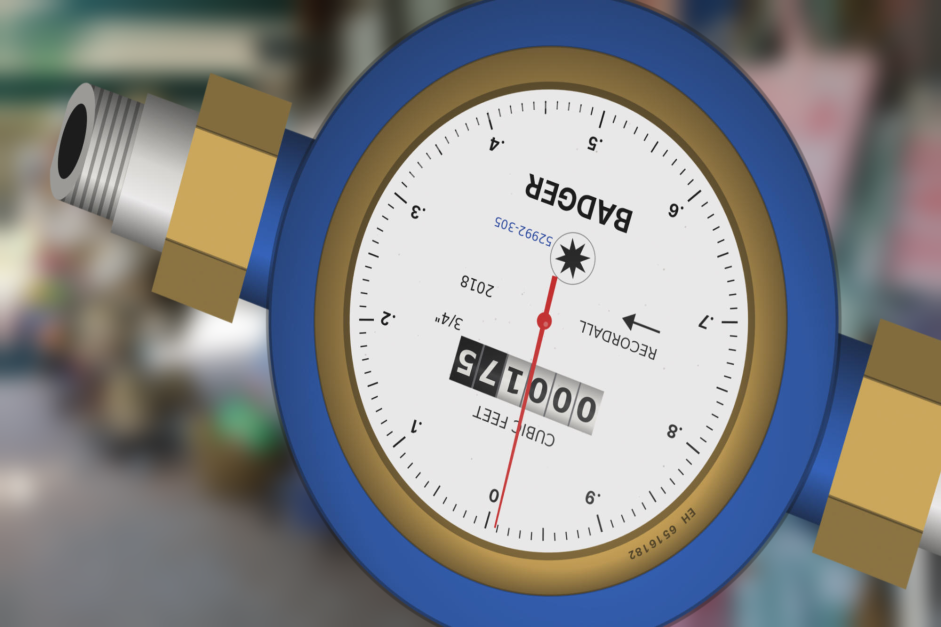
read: 174.99 ft³
